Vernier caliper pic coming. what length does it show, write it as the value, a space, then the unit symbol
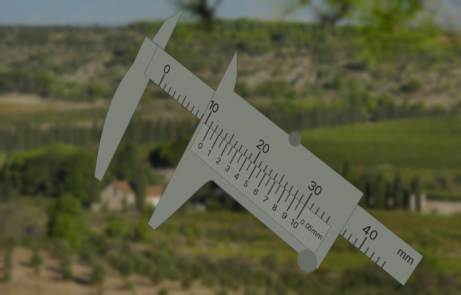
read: 11.0 mm
